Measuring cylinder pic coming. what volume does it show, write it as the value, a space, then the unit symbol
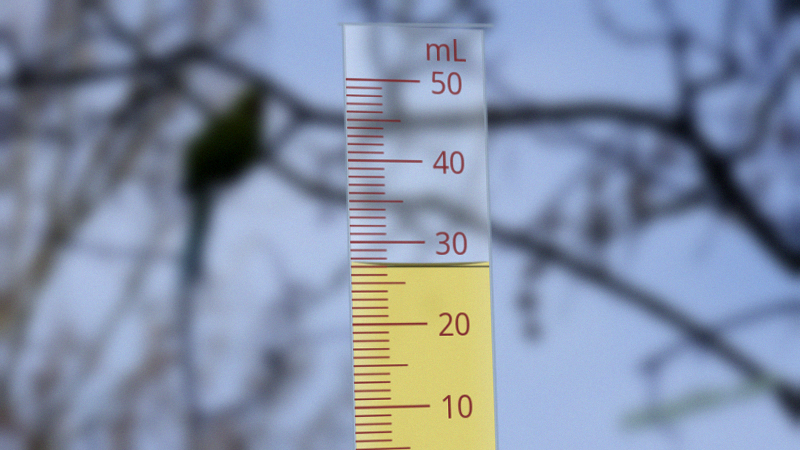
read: 27 mL
